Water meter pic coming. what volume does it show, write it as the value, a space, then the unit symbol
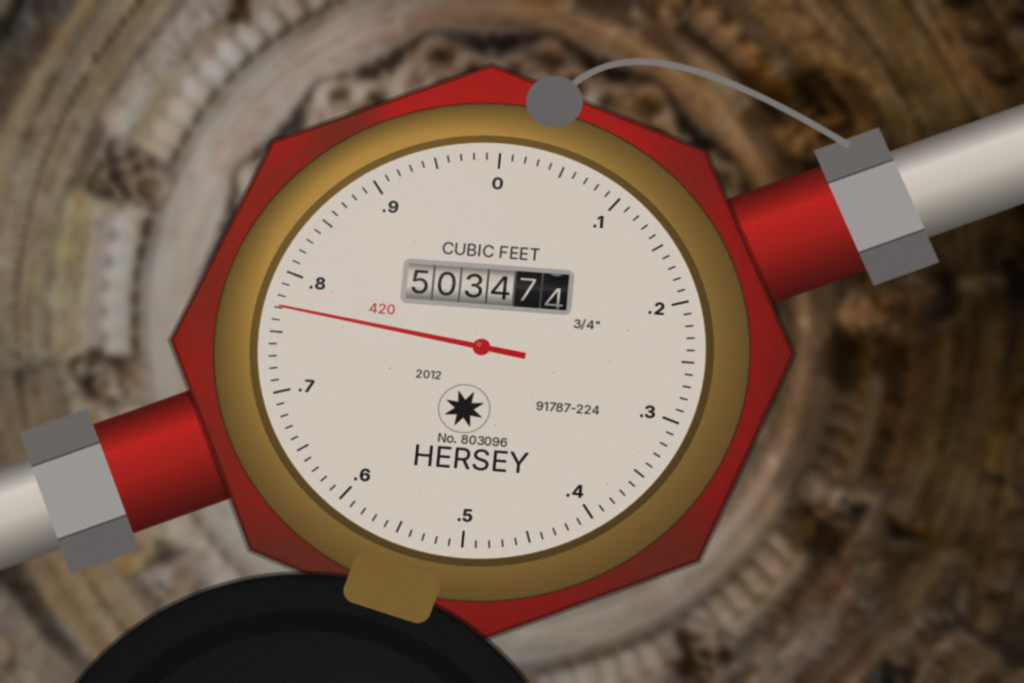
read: 503473.77 ft³
